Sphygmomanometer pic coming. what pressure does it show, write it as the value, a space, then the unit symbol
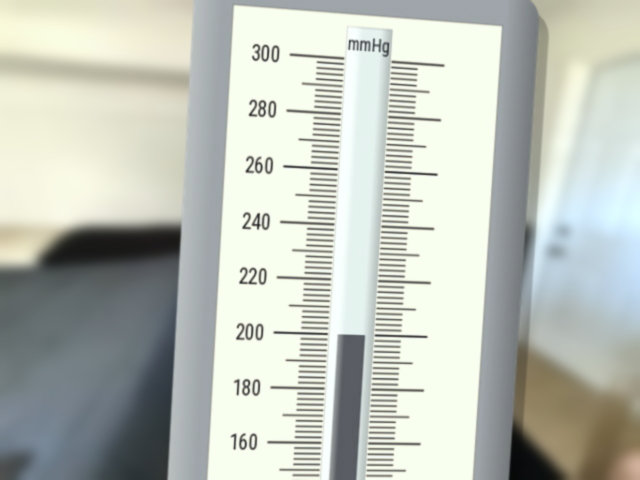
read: 200 mmHg
